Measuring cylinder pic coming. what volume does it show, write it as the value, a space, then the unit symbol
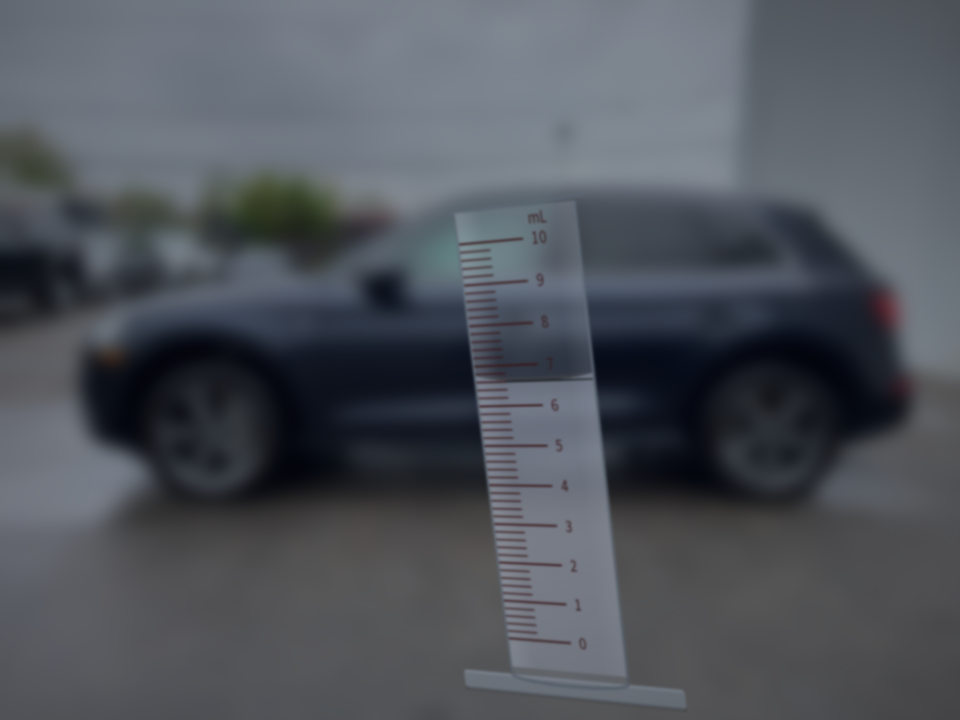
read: 6.6 mL
